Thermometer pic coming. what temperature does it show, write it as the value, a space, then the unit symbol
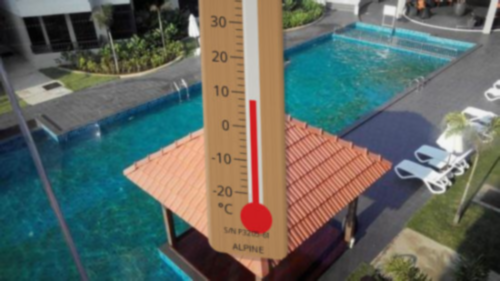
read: 8 °C
